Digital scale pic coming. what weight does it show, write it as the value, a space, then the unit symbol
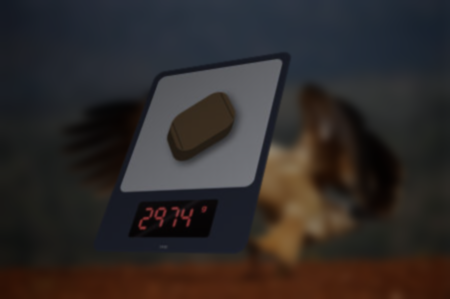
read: 2974 g
